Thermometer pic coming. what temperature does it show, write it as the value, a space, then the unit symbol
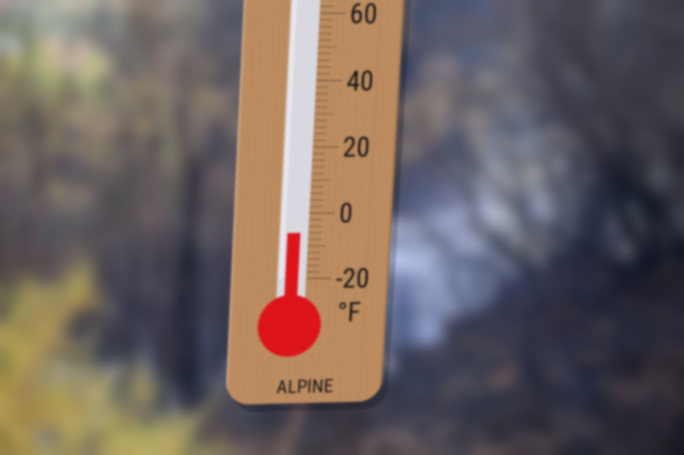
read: -6 °F
